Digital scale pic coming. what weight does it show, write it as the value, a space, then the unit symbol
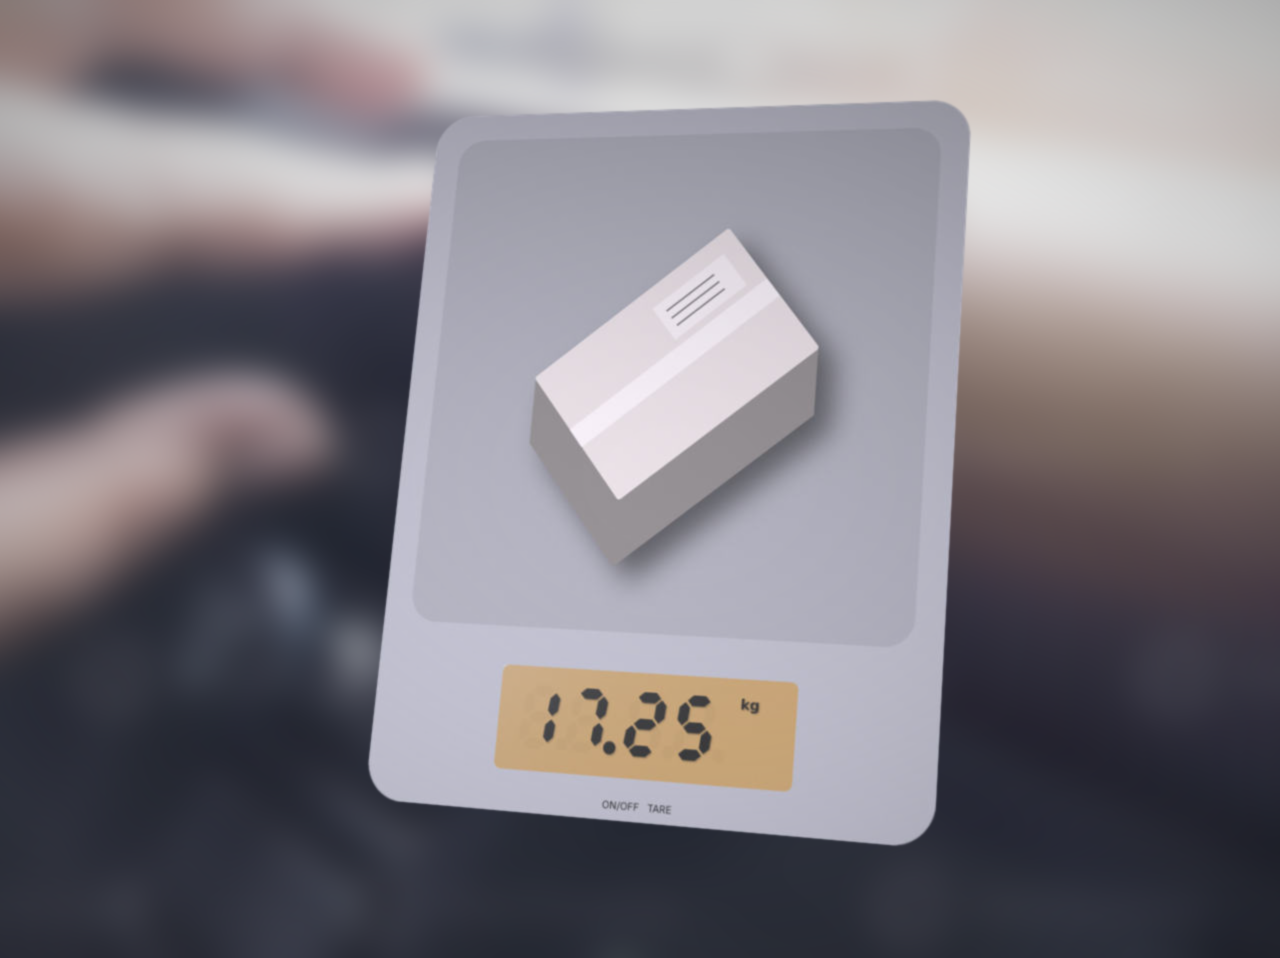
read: 17.25 kg
